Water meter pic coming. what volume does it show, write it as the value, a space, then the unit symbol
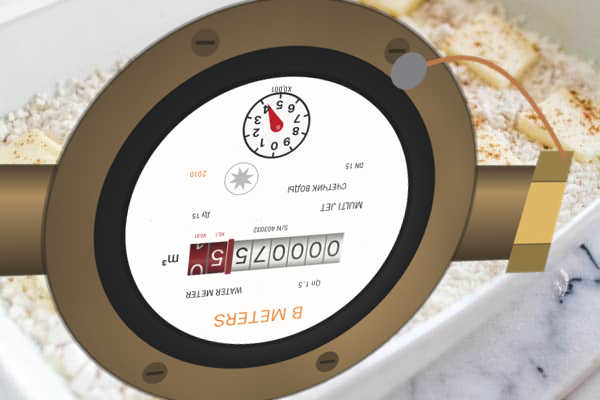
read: 75.504 m³
